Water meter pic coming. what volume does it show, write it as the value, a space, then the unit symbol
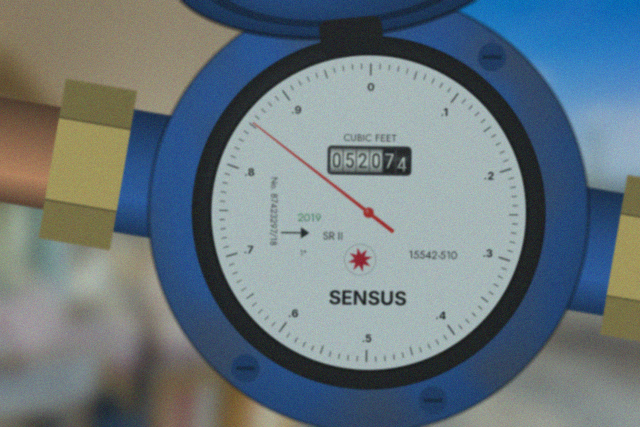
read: 52073.85 ft³
